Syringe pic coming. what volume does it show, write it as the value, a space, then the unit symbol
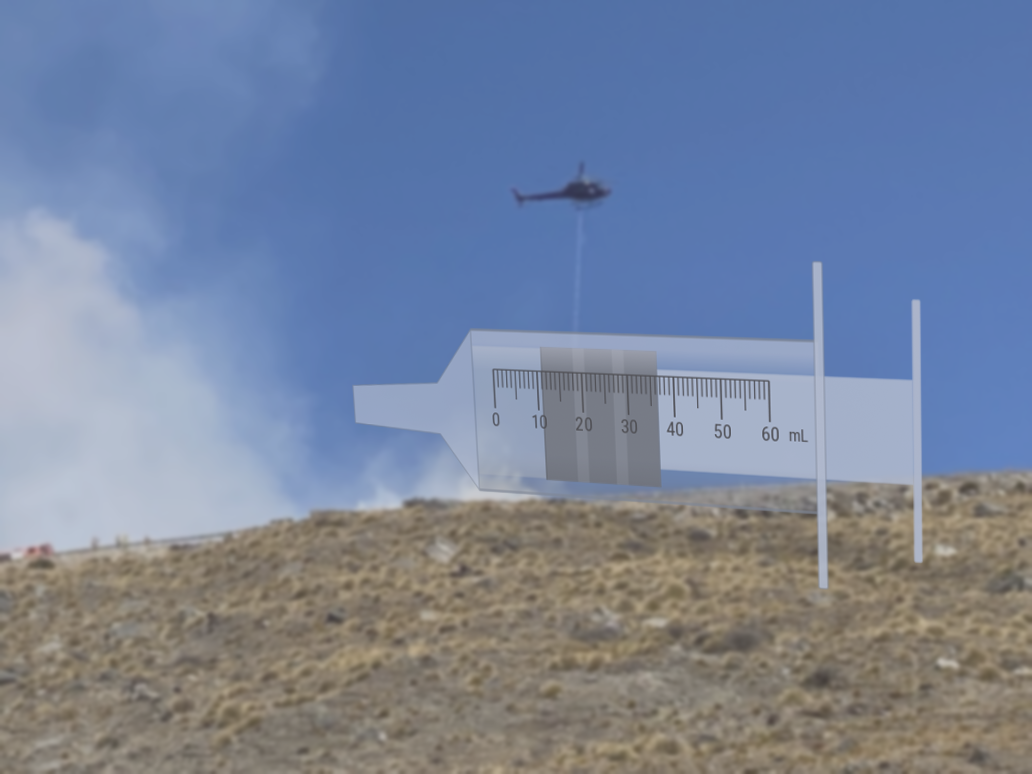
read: 11 mL
